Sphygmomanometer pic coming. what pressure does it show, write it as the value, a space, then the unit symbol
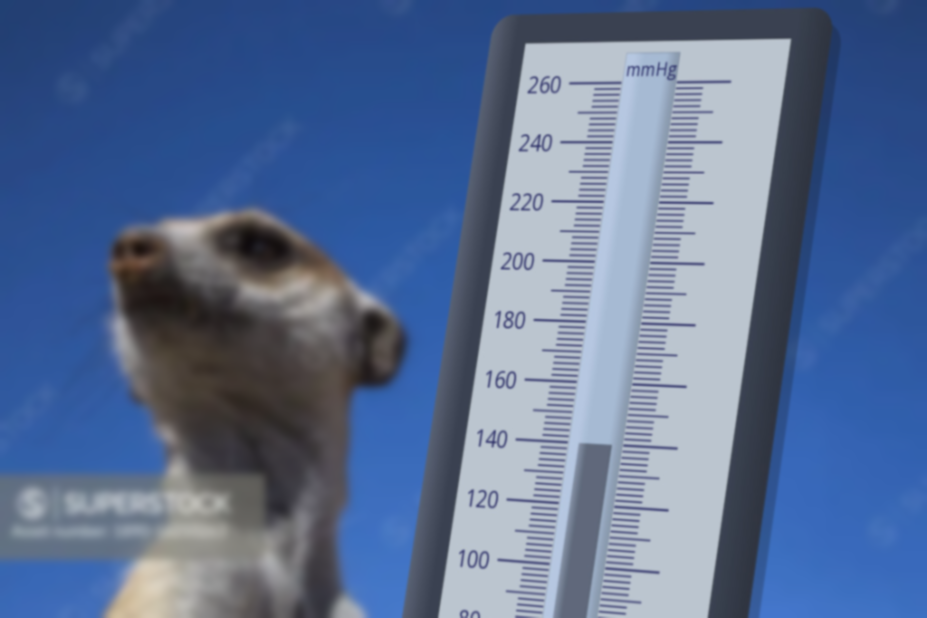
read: 140 mmHg
